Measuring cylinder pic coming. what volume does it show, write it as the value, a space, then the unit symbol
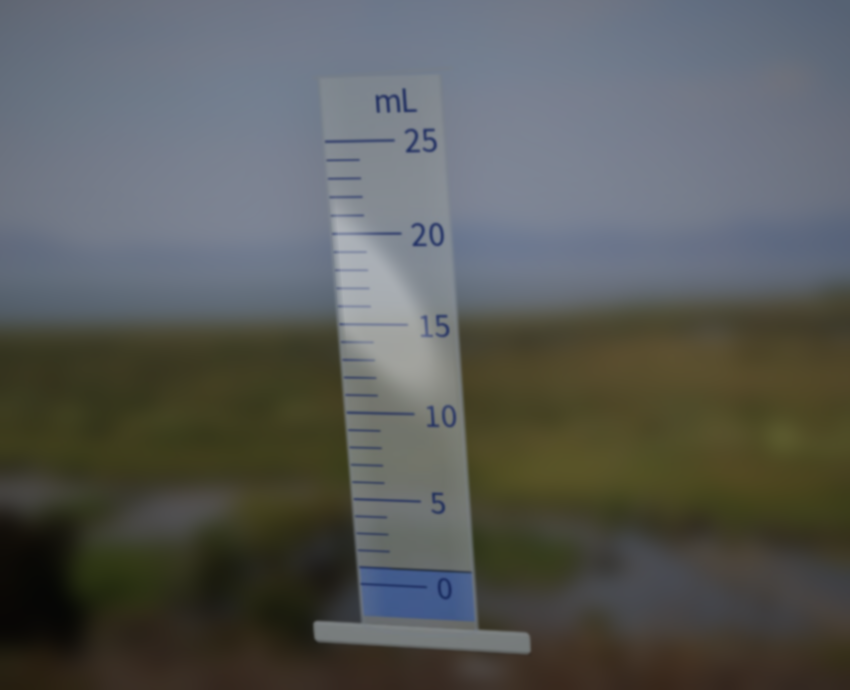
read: 1 mL
